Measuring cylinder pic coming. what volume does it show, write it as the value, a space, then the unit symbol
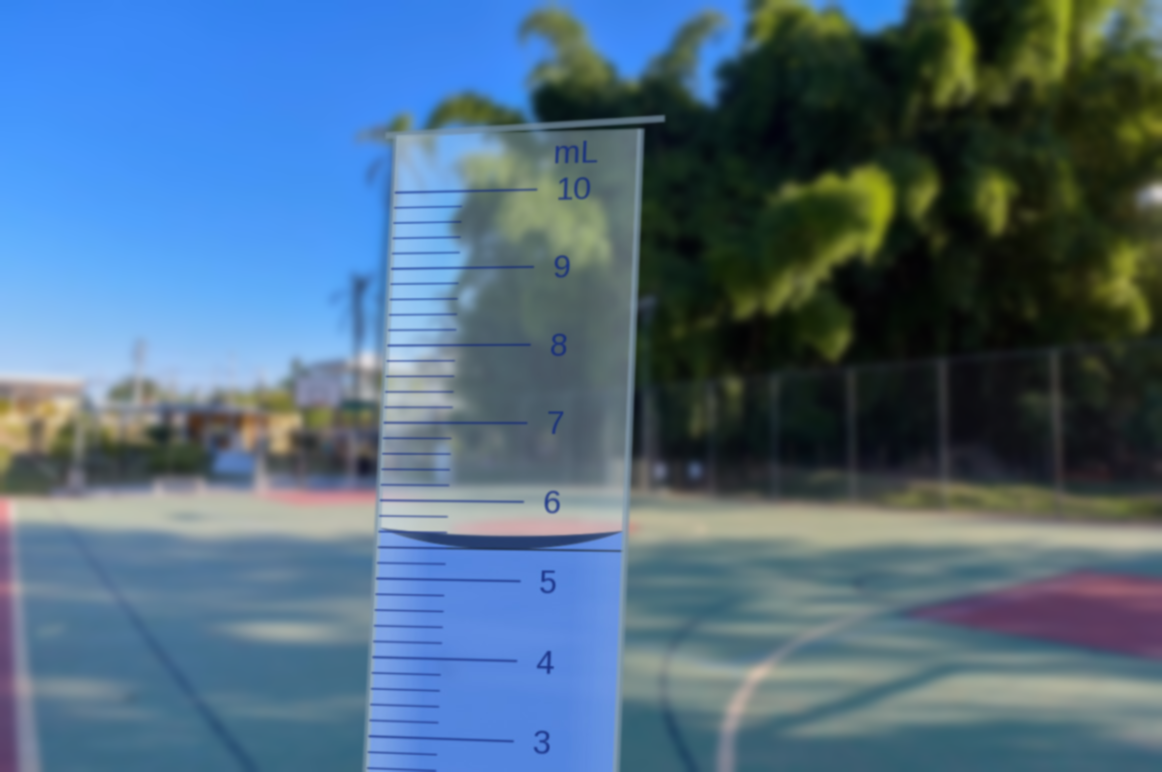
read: 5.4 mL
